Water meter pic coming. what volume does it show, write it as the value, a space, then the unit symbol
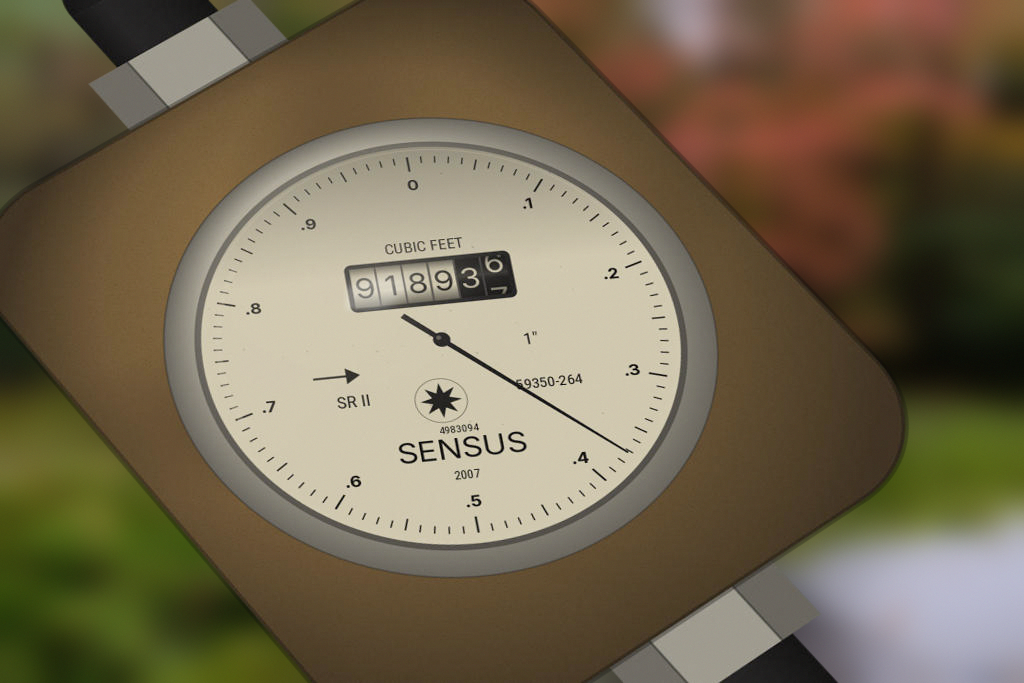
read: 918936.37 ft³
